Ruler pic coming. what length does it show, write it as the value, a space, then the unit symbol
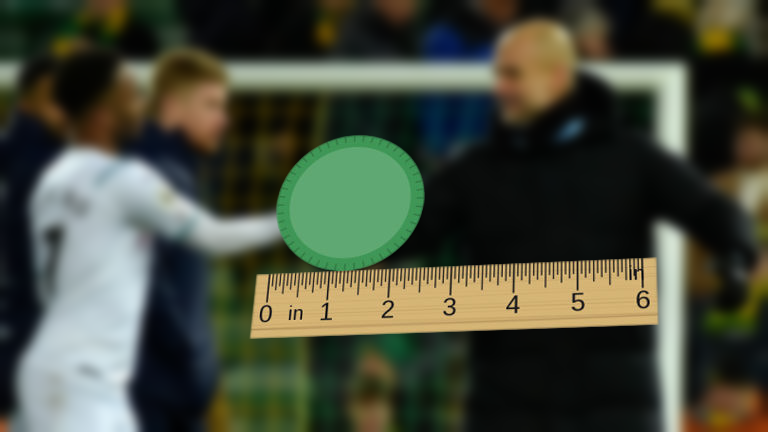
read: 2.5 in
